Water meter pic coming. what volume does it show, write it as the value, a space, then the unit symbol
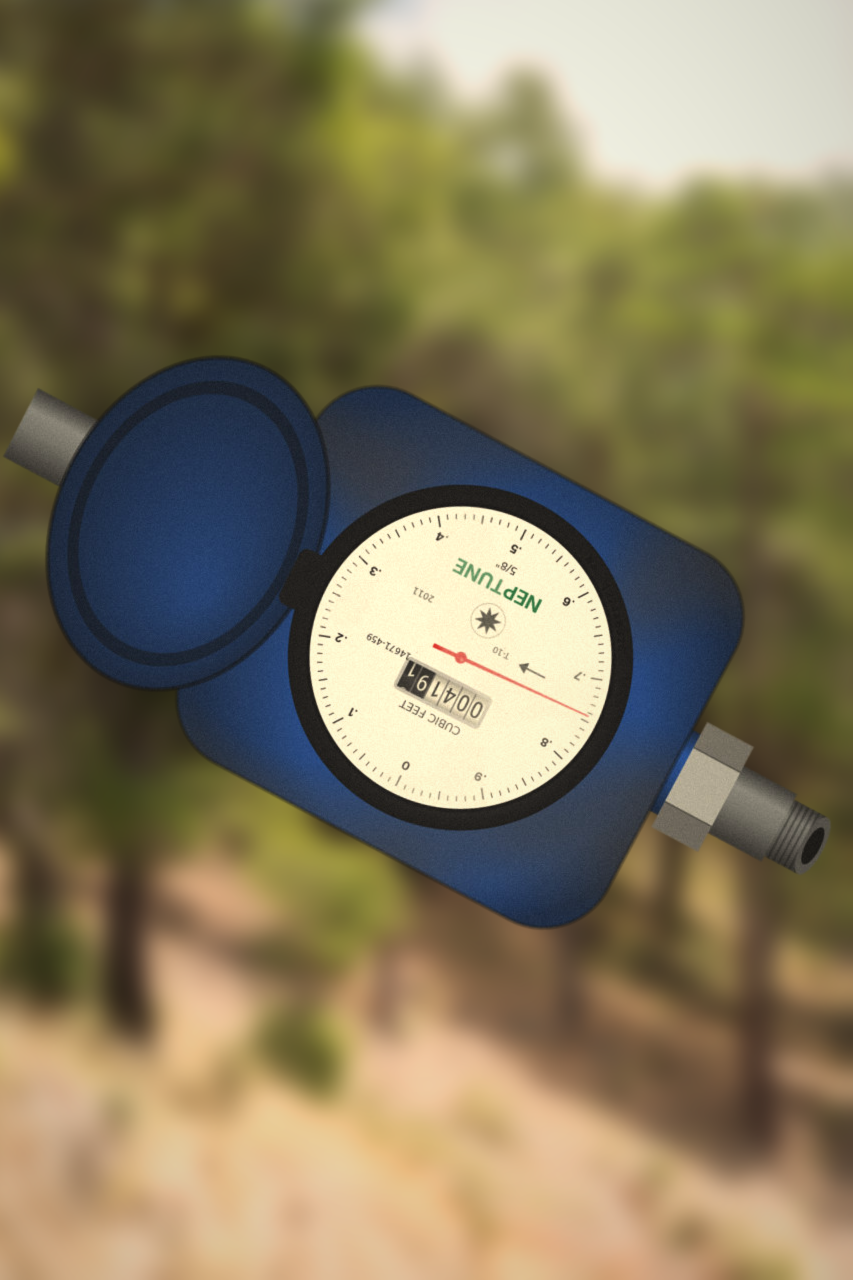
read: 4190.74 ft³
